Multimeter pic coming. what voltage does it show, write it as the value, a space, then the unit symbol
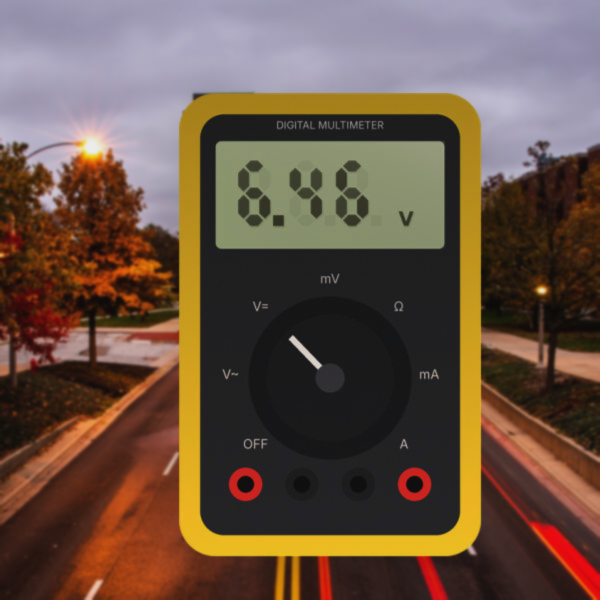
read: 6.46 V
